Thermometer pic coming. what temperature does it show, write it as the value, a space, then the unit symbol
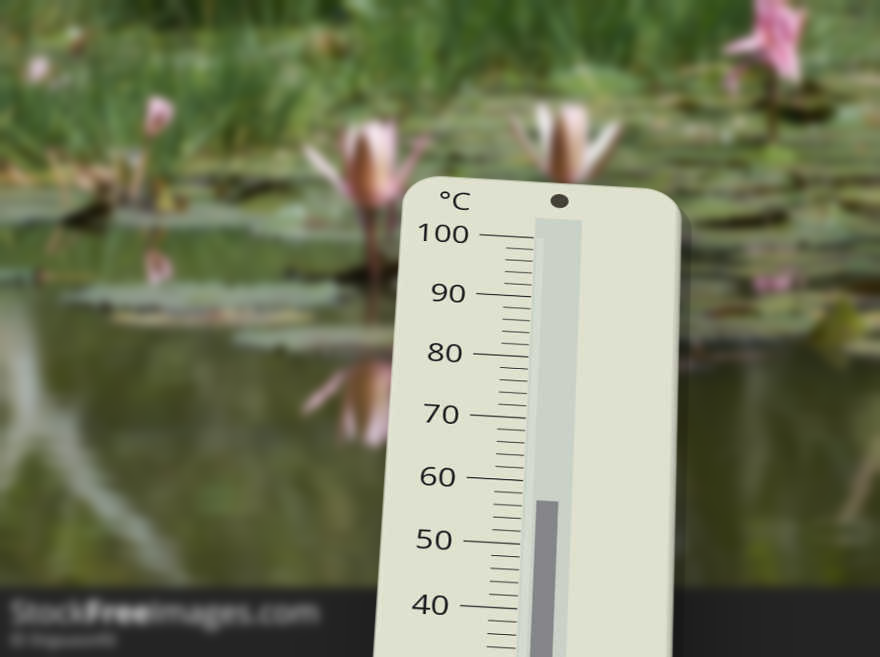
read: 57 °C
